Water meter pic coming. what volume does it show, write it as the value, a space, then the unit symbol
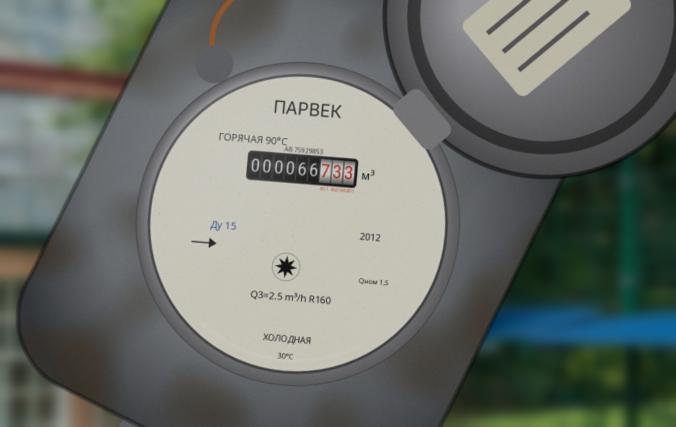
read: 66.733 m³
